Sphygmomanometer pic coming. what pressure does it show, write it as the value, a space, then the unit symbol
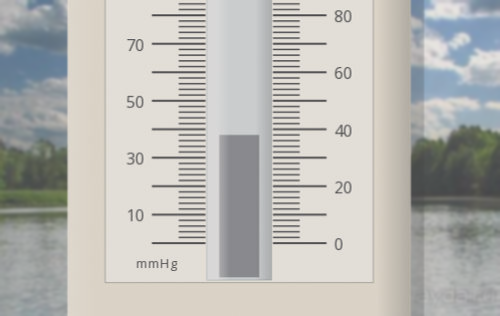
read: 38 mmHg
